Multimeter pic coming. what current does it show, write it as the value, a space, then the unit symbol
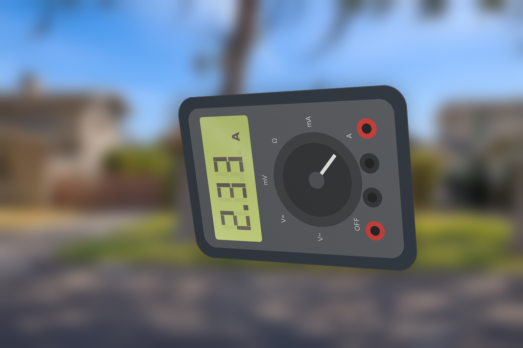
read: 2.33 A
